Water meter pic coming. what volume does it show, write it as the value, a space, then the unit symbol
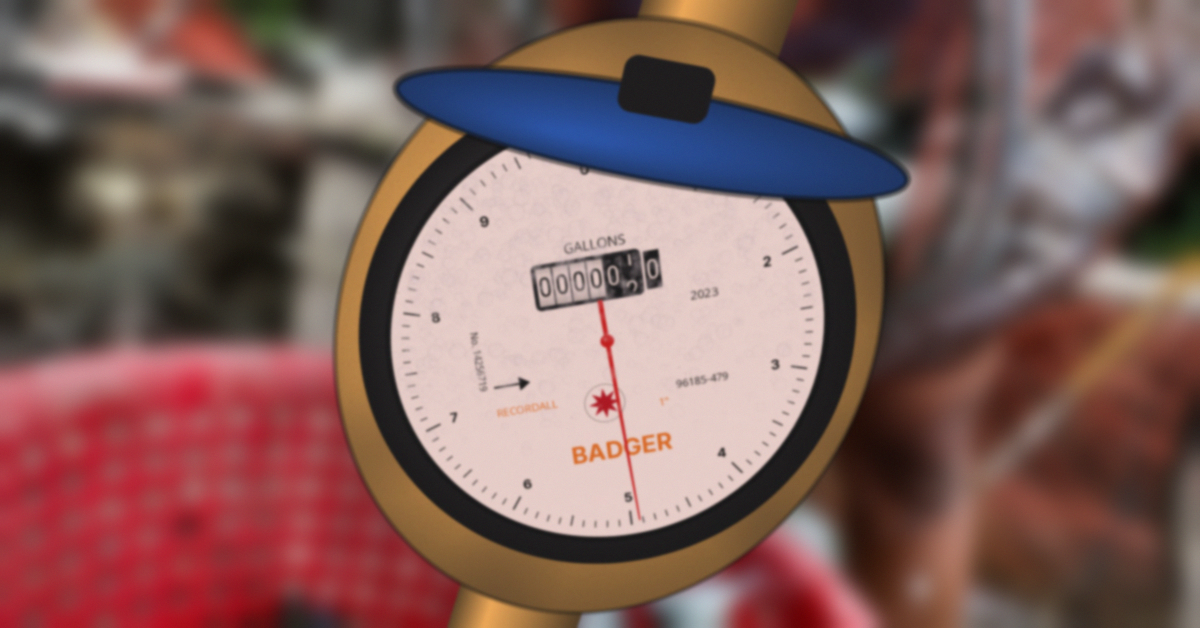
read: 14.9 gal
